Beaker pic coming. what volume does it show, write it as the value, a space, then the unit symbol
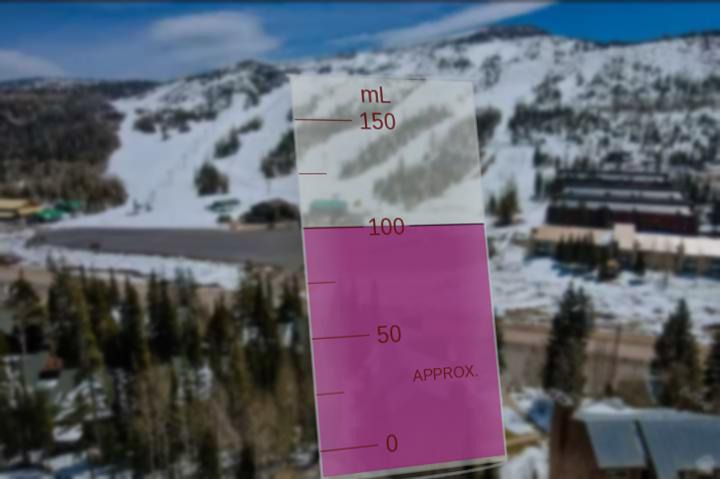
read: 100 mL
